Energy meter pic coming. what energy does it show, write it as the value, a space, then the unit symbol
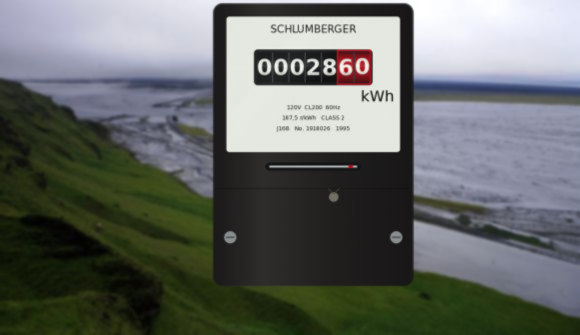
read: 28.60 kWh
